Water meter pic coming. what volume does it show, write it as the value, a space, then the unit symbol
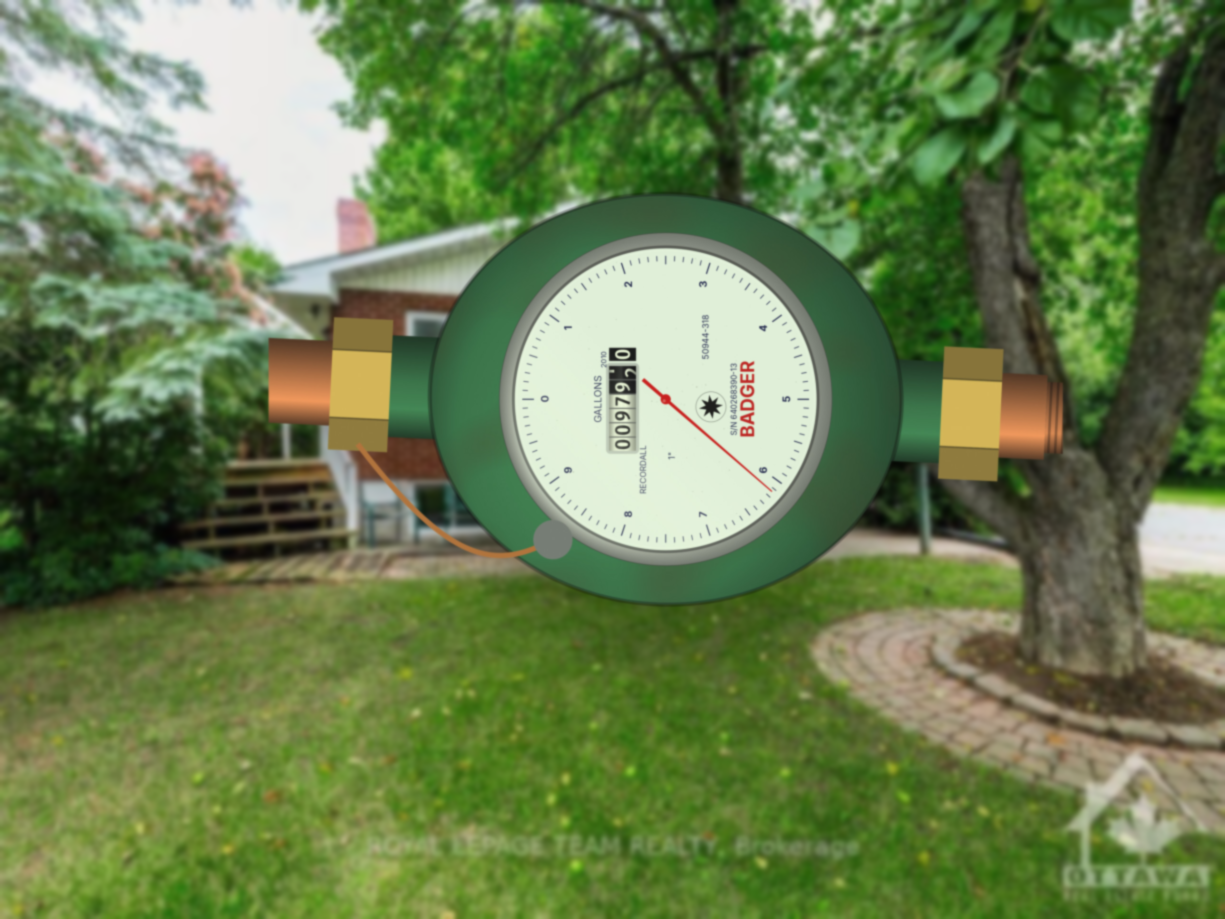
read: 97916.1 gal
